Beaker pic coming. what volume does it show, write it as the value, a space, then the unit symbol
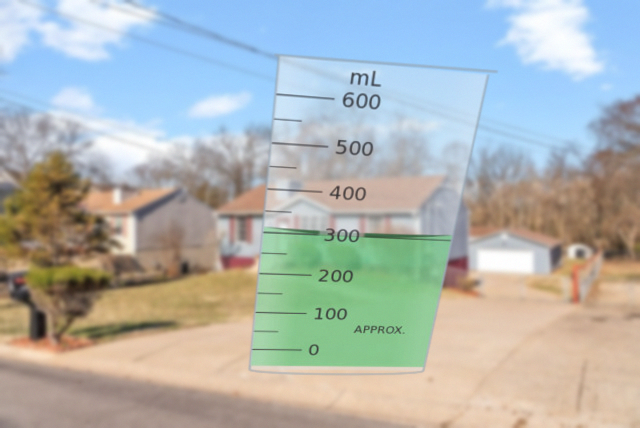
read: 300 mL
